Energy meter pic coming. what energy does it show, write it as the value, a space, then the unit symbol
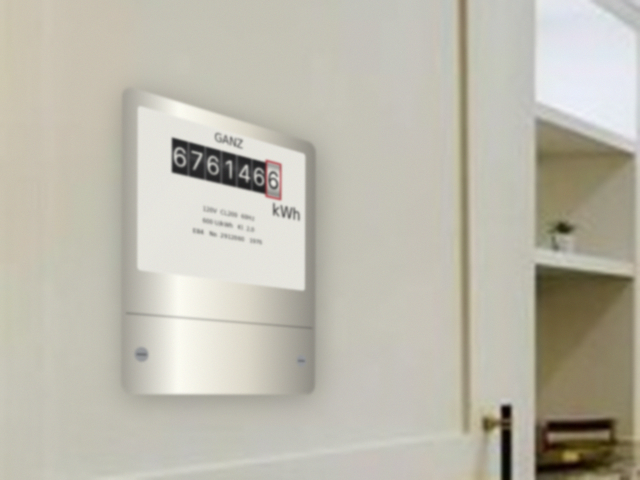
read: 676146.6 kWh
